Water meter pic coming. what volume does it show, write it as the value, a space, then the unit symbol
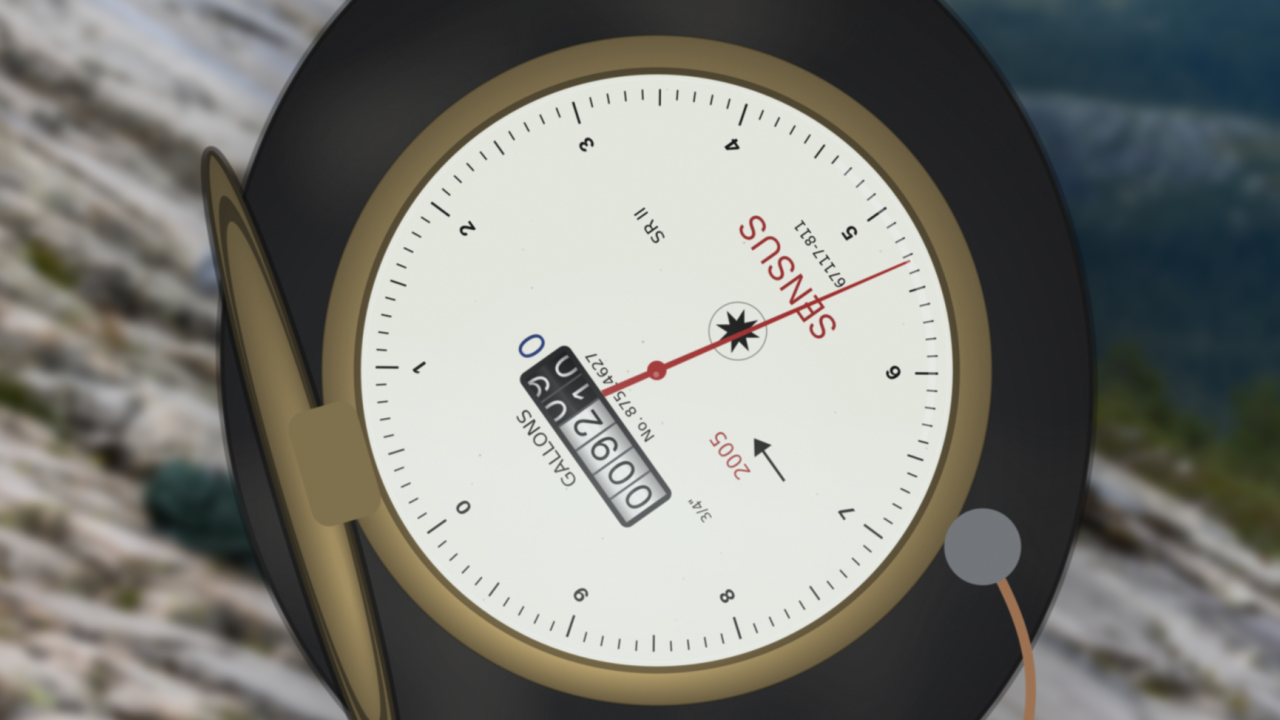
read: 92095.3 gal
